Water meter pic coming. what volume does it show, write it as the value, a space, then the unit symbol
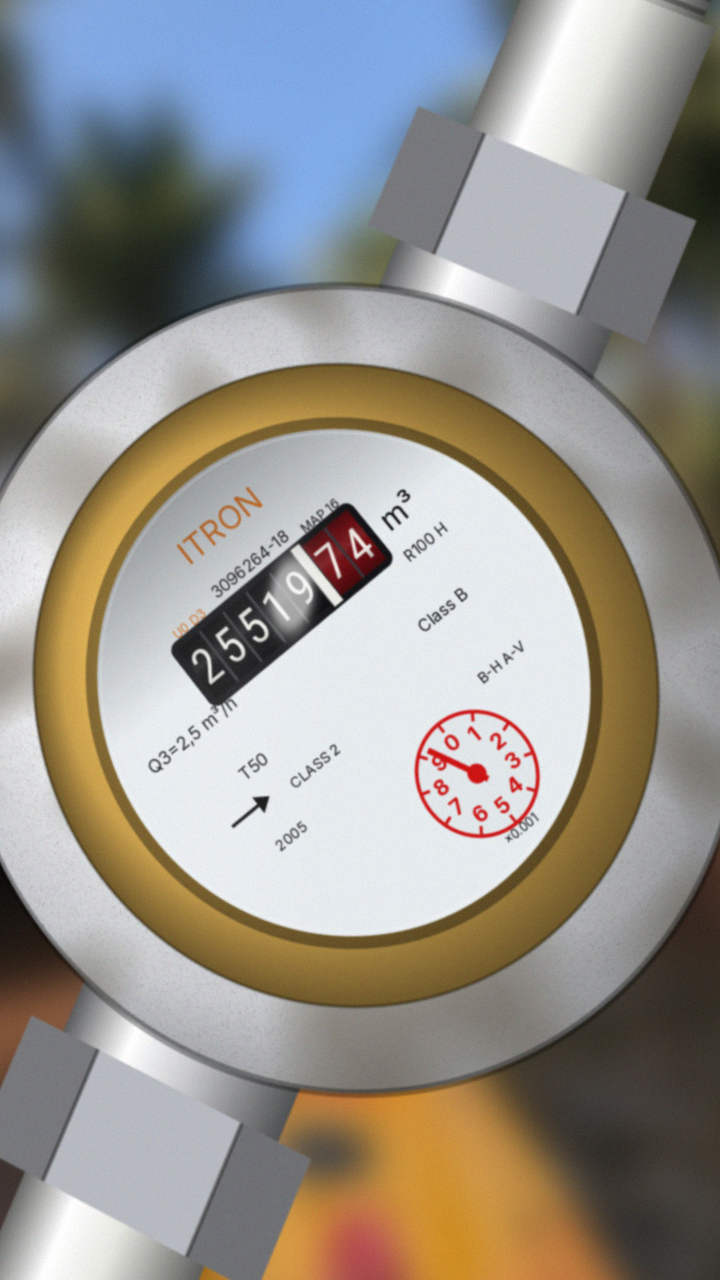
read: 25519.739 m³
